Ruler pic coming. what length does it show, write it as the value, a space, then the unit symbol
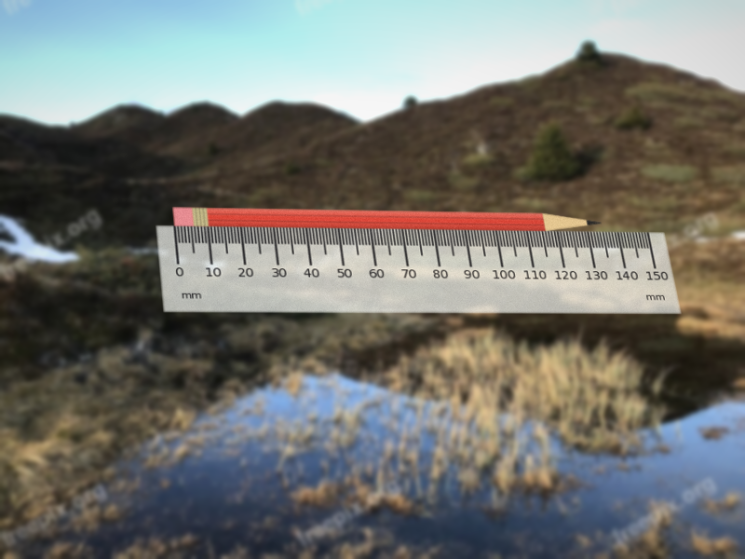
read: 135 mm
